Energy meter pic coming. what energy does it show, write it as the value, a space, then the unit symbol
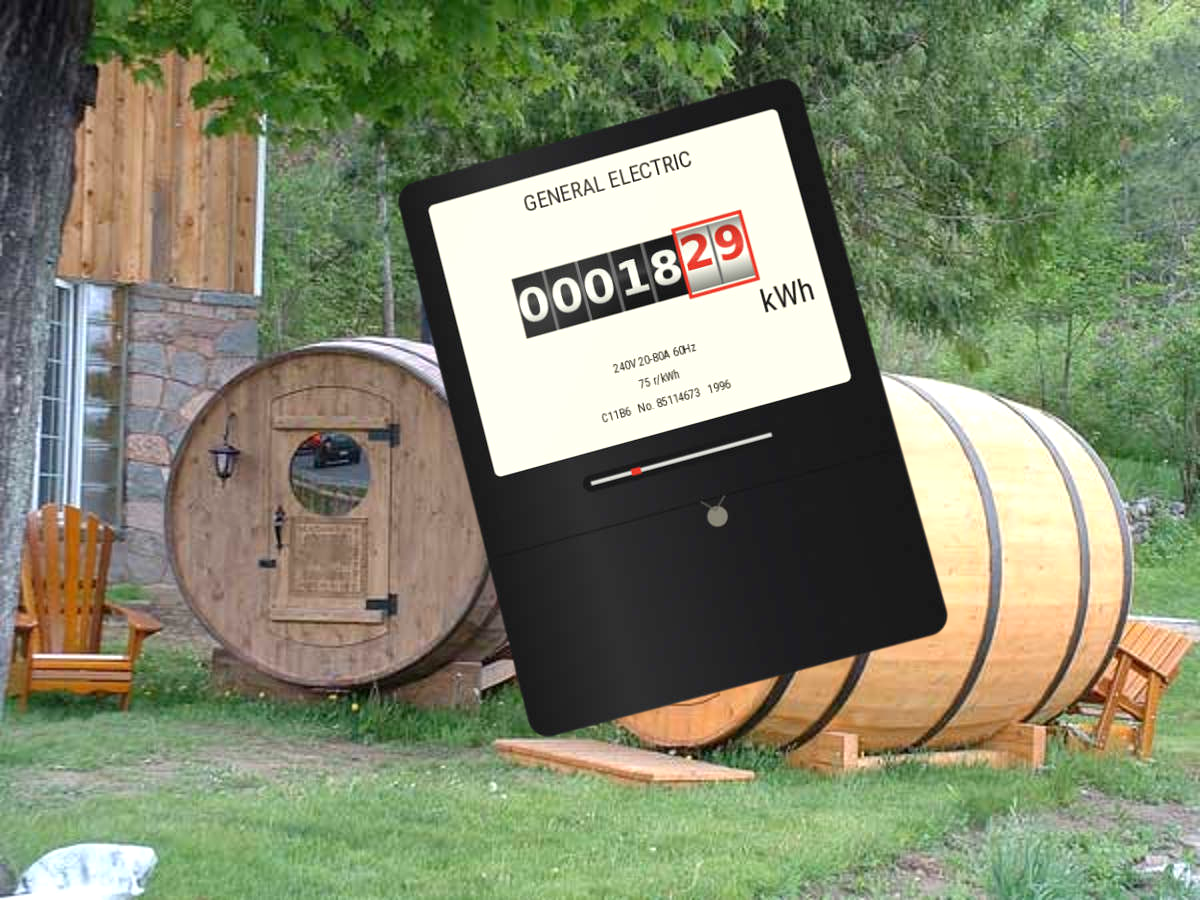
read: 18.29 kWh
